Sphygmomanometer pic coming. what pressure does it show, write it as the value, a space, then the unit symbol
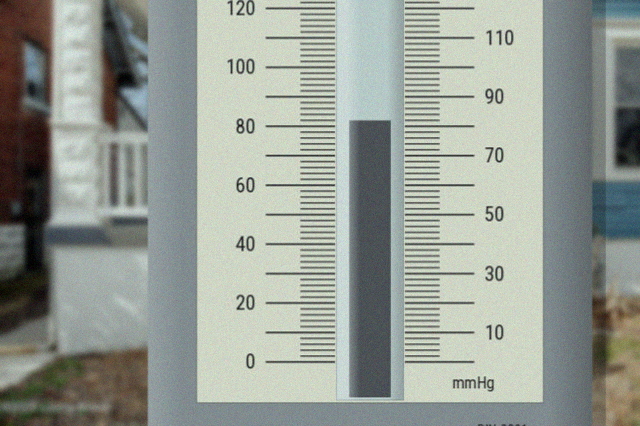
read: 82 mmHg
